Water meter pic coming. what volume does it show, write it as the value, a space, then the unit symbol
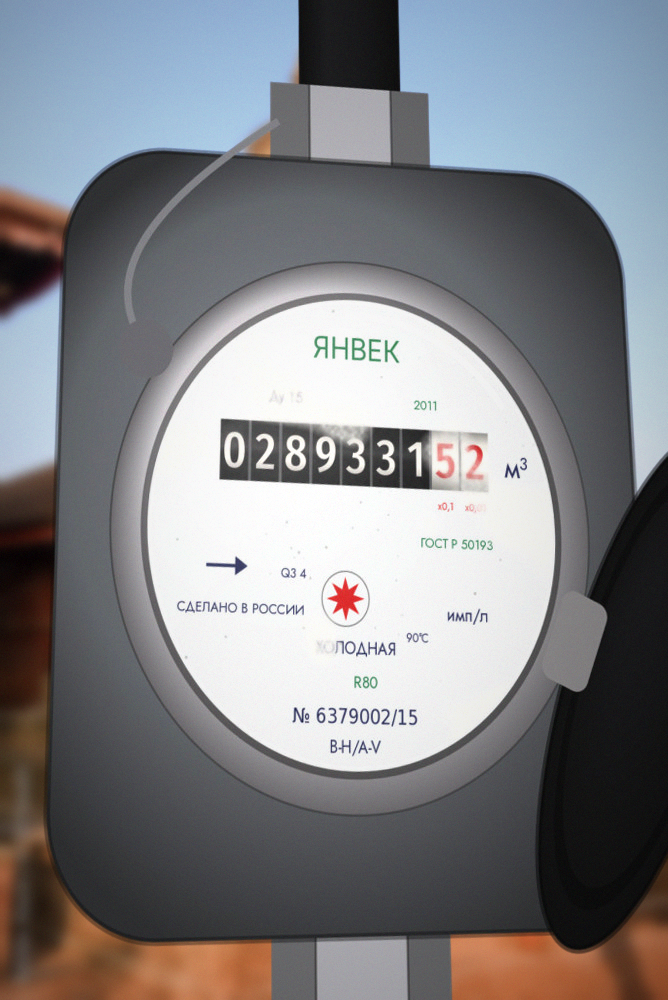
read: 289331.52 m³
